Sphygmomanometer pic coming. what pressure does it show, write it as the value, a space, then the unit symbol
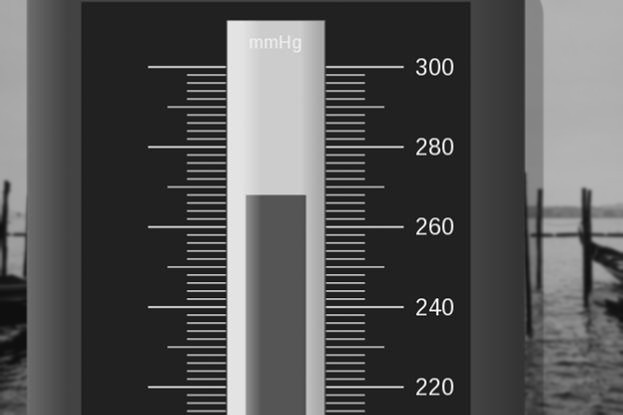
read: 268 mmHg
